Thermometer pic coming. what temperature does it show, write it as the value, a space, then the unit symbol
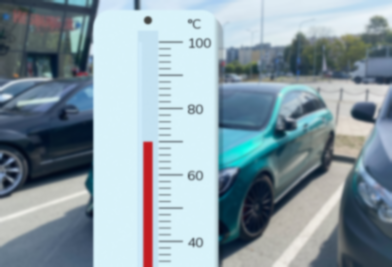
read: 70 °C
